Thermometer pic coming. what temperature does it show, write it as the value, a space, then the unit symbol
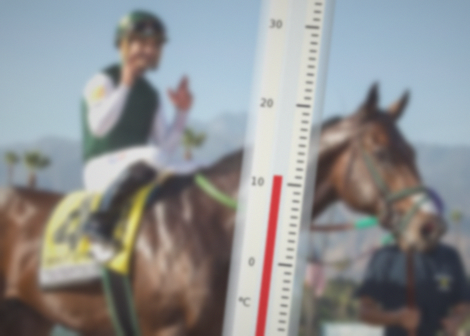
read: 11 °C
